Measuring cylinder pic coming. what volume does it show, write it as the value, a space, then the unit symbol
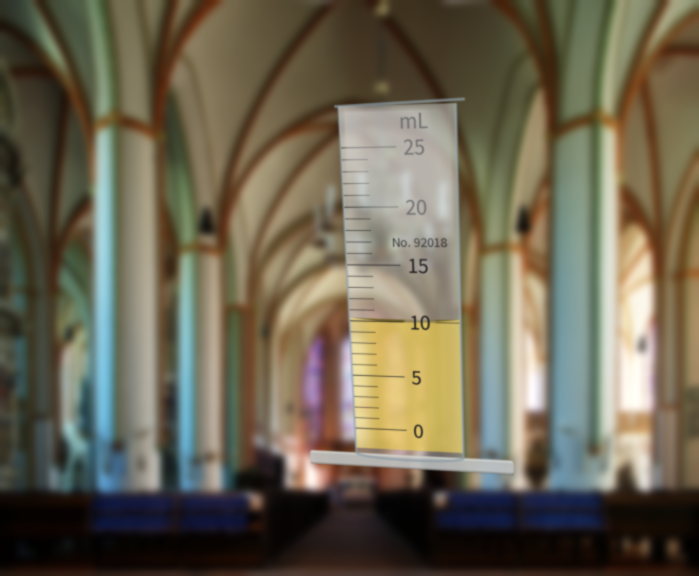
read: 10 mL
